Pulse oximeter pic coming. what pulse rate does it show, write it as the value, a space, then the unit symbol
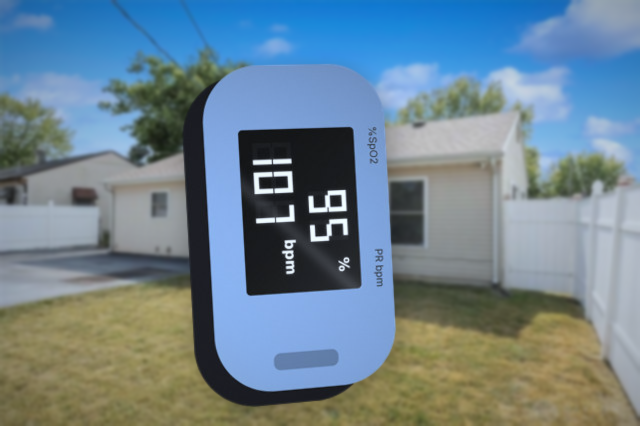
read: 107 bpm
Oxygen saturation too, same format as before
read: 95 %
